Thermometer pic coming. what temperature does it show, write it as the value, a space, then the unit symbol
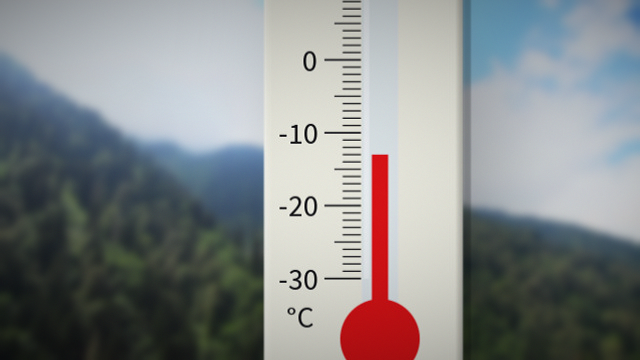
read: -13 °C
